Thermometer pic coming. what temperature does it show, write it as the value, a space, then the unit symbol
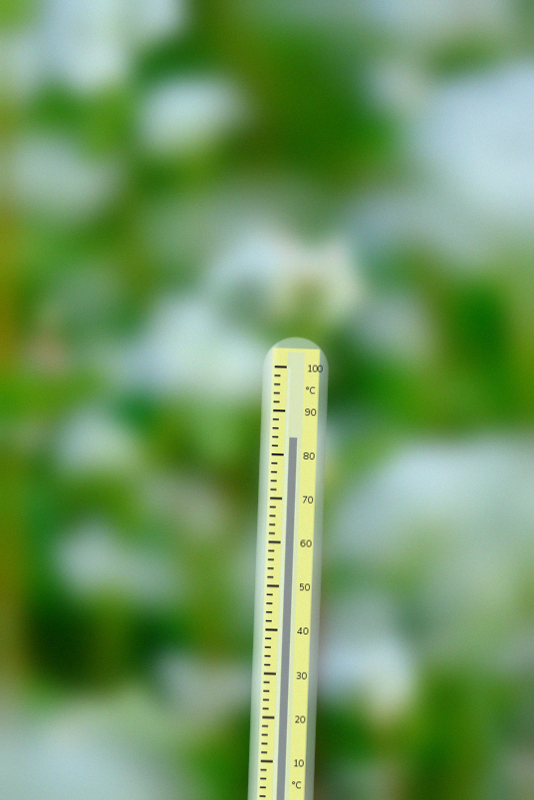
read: 84 °C
